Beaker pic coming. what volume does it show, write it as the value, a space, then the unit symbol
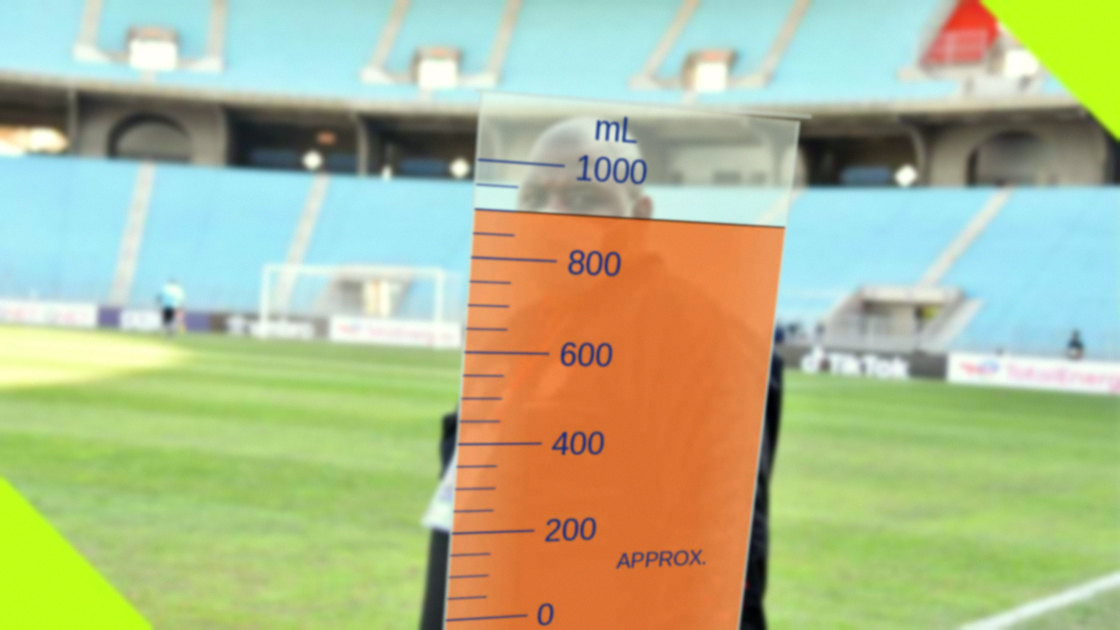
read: 900 mL
